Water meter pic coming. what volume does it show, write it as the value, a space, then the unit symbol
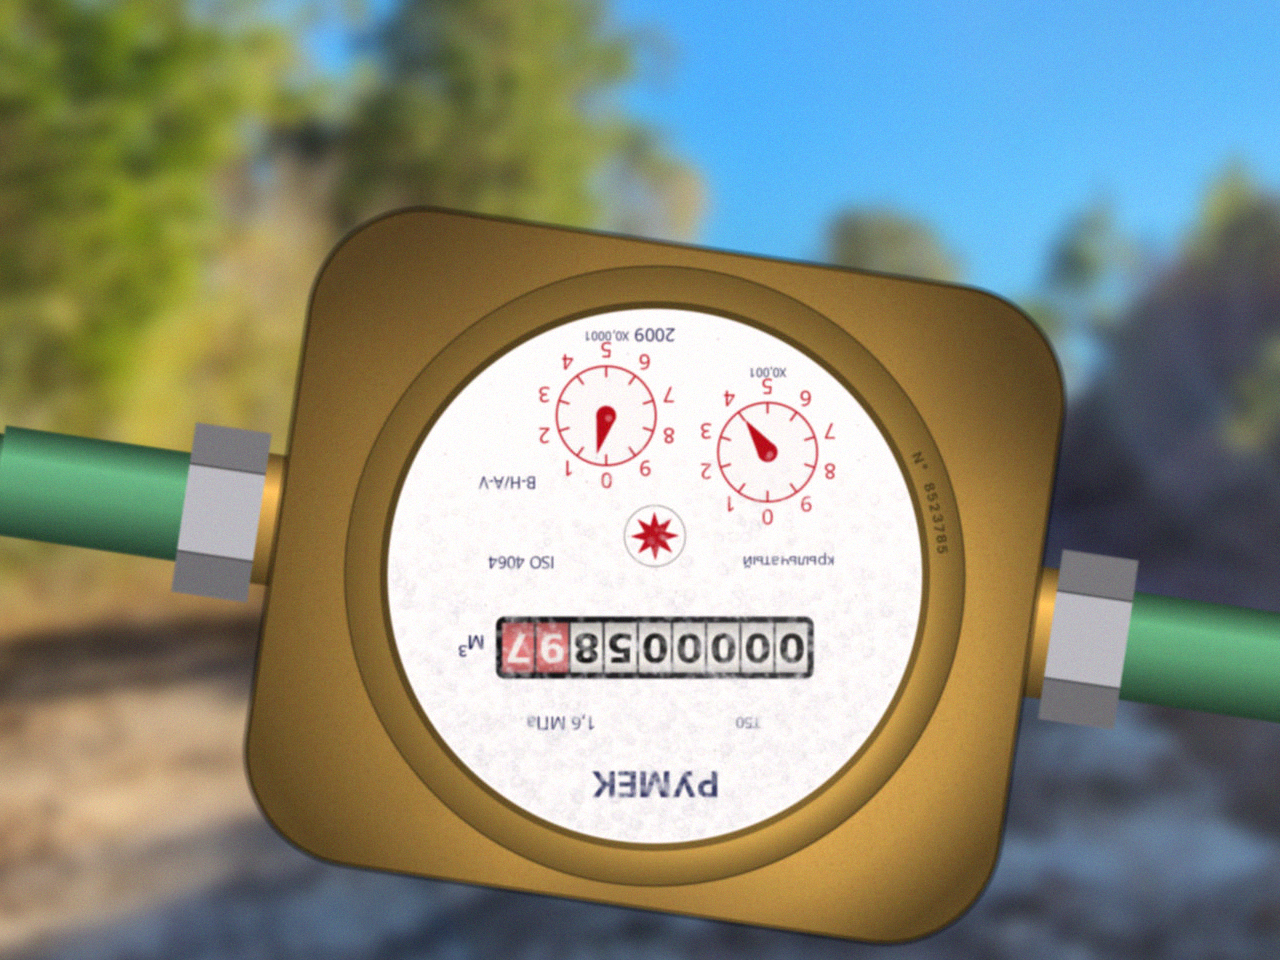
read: 58.9740 m³
